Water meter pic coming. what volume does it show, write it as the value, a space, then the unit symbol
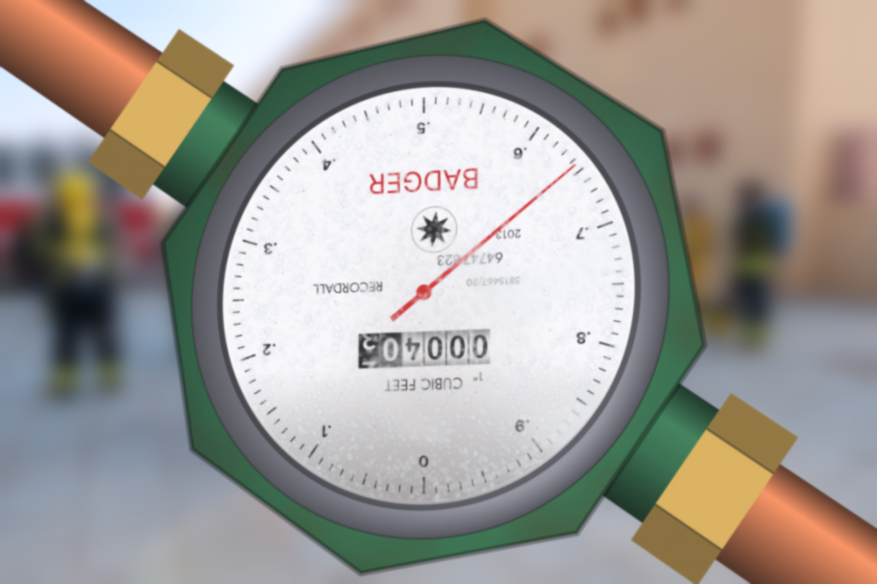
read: 402.64 ft³
